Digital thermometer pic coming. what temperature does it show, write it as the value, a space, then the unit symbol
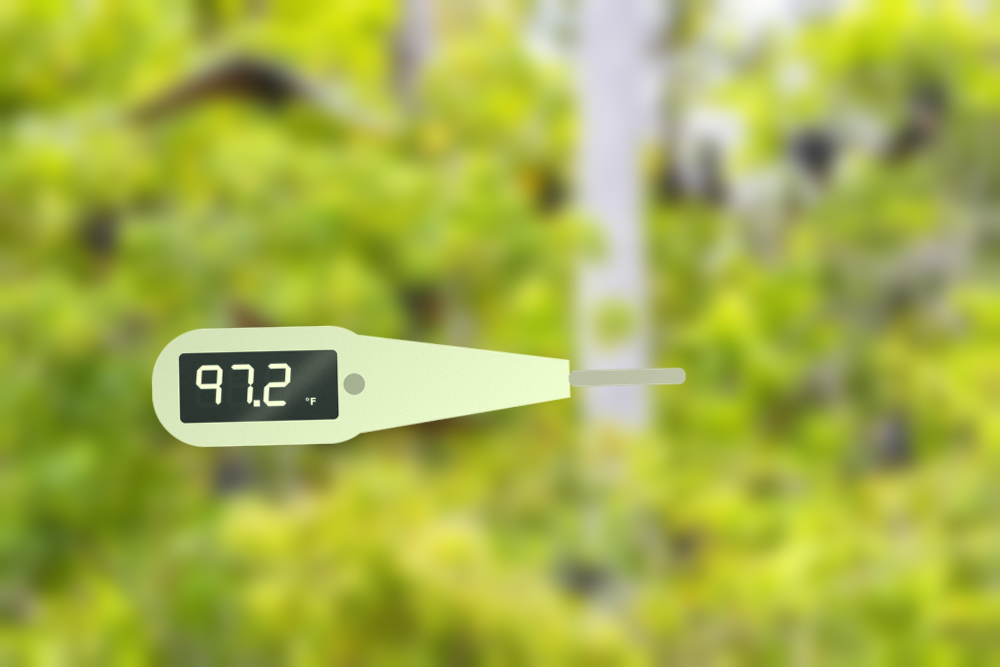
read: 97.2 °F
